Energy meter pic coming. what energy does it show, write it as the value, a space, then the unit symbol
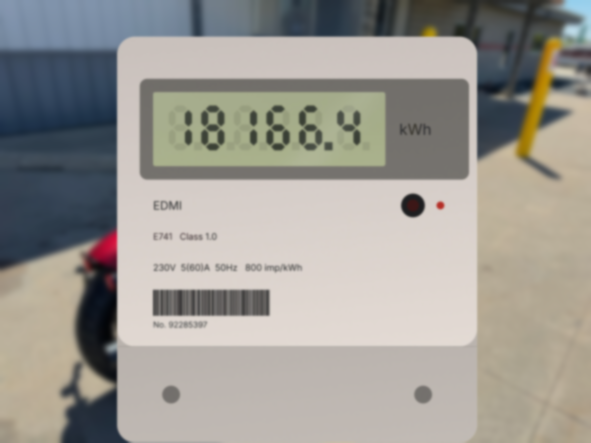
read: 18166.4 kWh
